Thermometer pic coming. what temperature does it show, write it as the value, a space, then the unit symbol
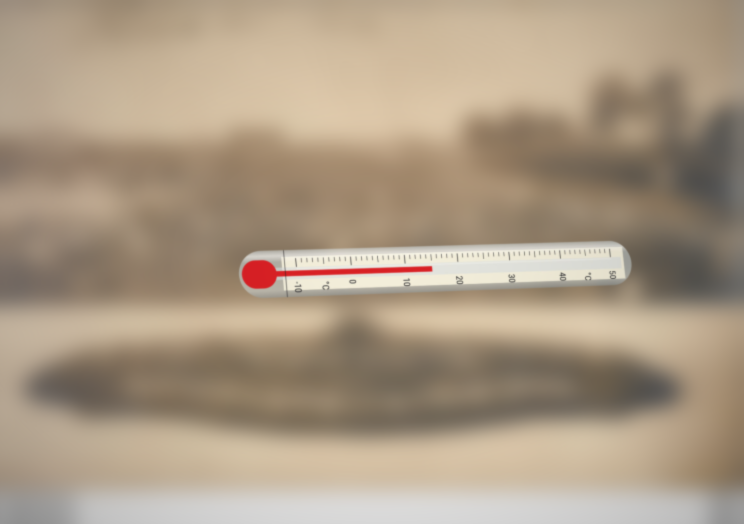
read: 15 °C
